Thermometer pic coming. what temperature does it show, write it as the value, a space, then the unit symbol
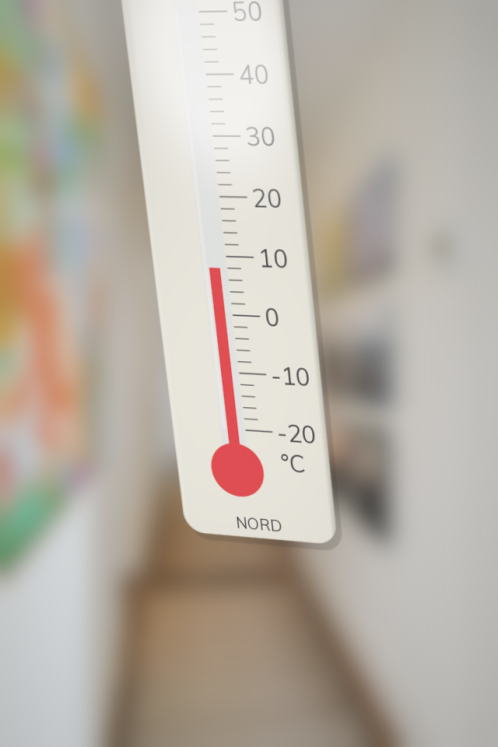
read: 8 °C
